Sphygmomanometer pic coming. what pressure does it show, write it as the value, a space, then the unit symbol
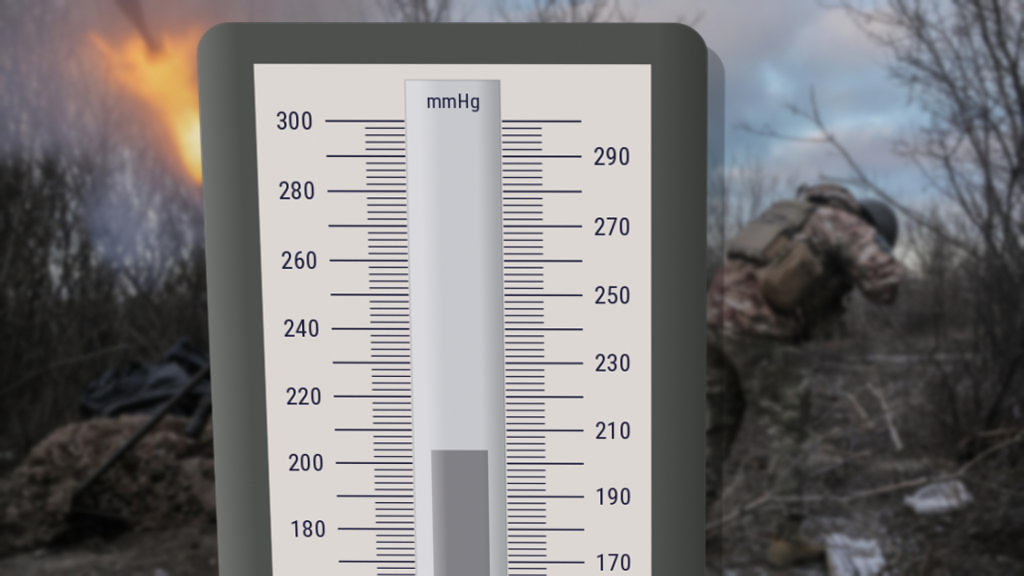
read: 204 mmHg
